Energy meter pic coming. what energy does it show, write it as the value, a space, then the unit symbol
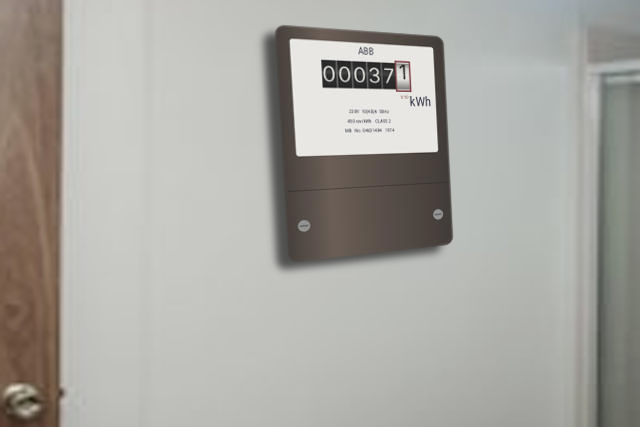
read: 37.1 kWh
